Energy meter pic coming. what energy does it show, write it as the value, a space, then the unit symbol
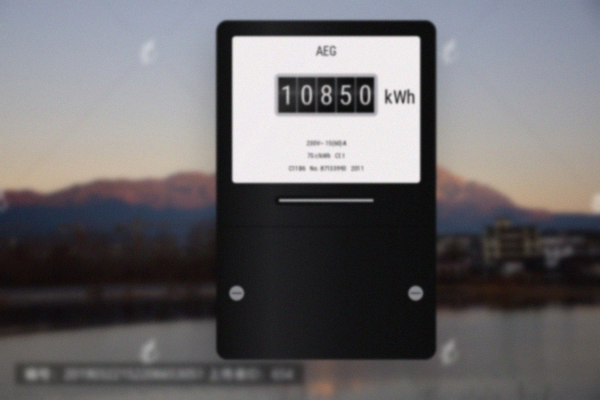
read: 10850 kWh
